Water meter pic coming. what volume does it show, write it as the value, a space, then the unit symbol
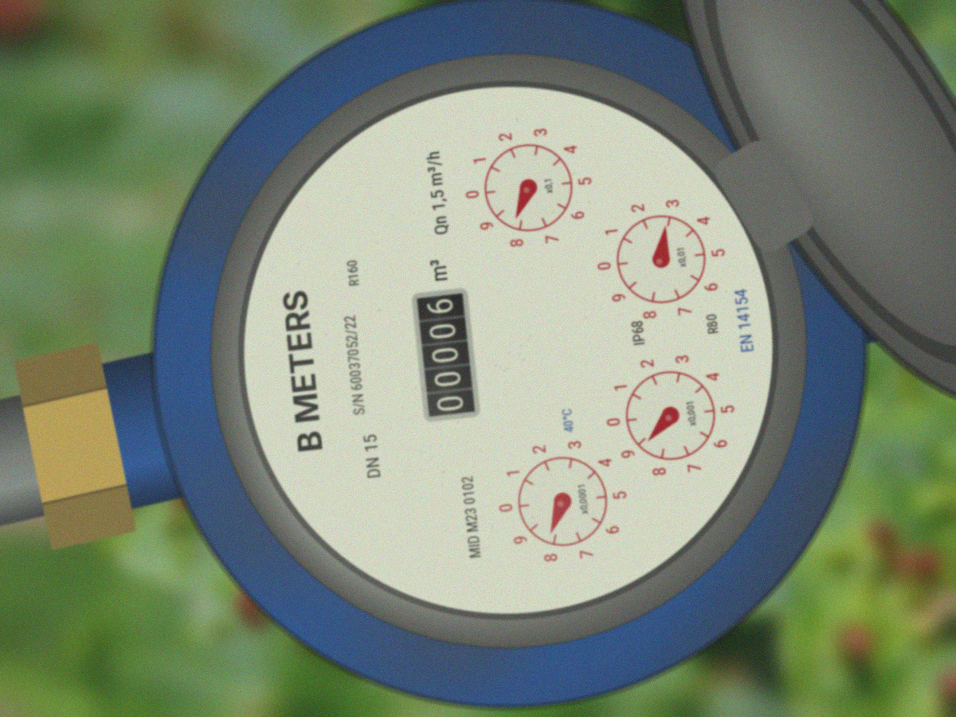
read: 6.8288 m³
